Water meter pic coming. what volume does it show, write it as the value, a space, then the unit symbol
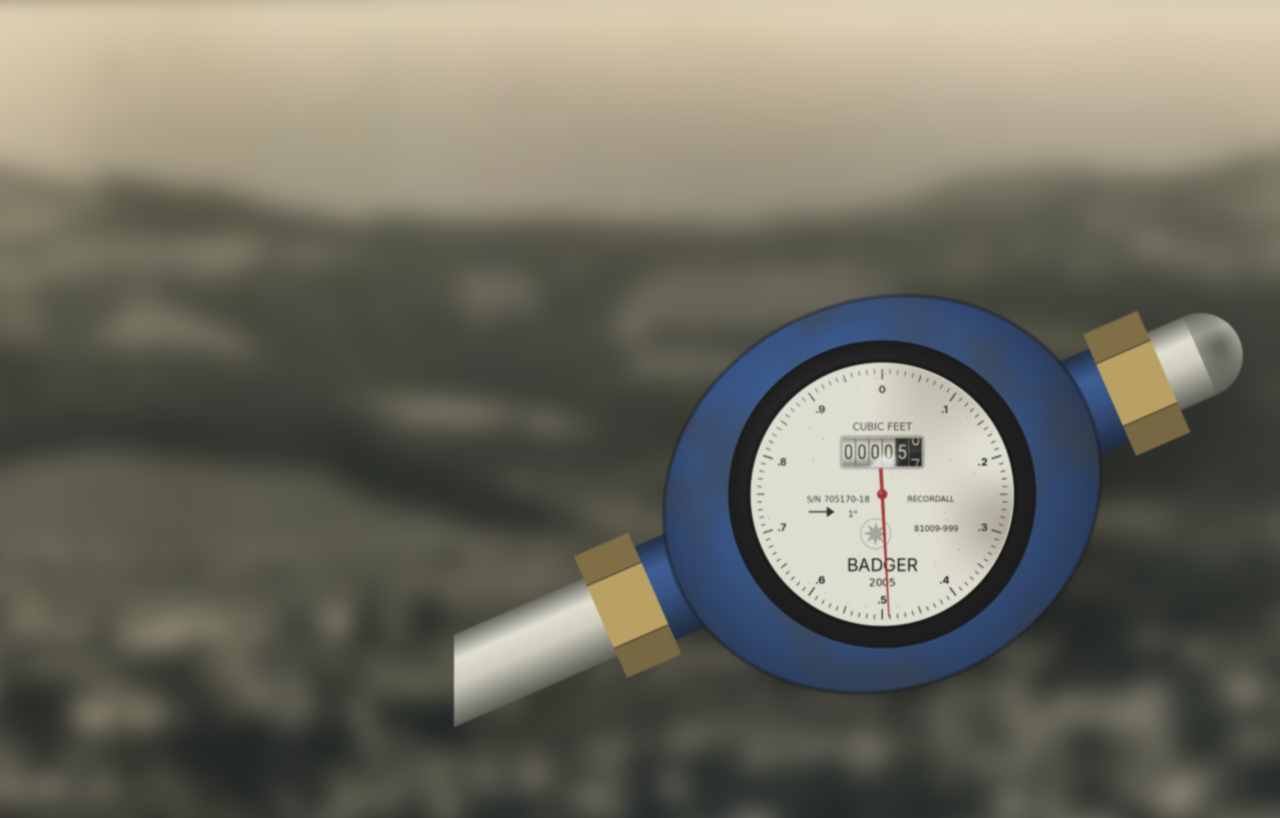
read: 56.49 ft³
